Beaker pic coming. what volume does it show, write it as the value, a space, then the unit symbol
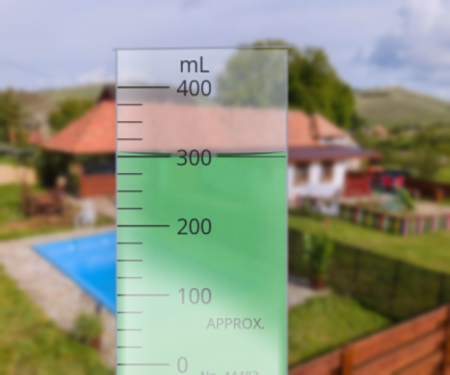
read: 300 mL
